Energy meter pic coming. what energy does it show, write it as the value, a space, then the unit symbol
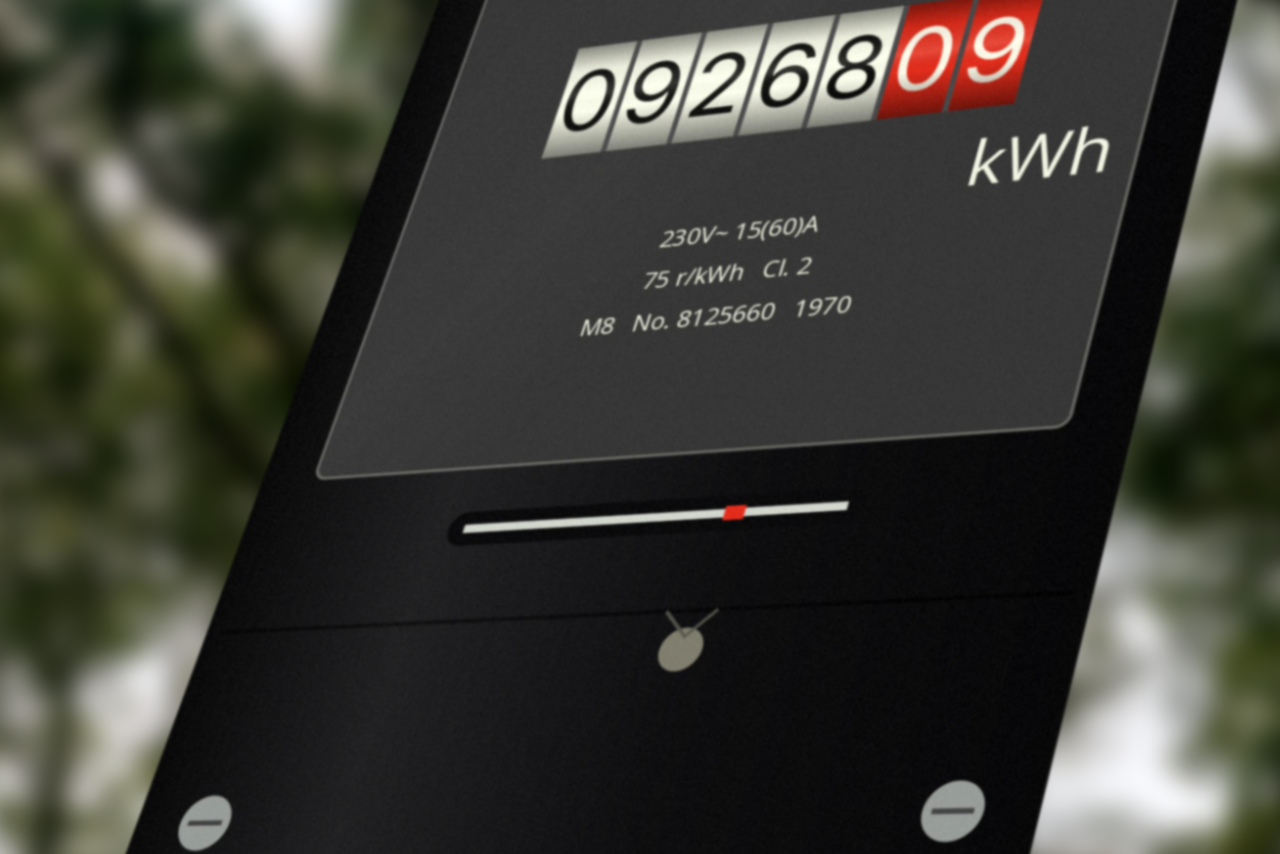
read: 9268.09 kWh
